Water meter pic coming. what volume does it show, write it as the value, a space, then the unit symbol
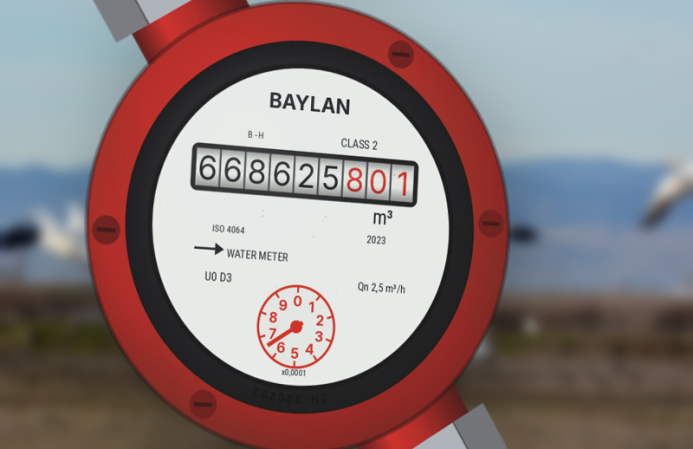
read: 668625.8016 m³
